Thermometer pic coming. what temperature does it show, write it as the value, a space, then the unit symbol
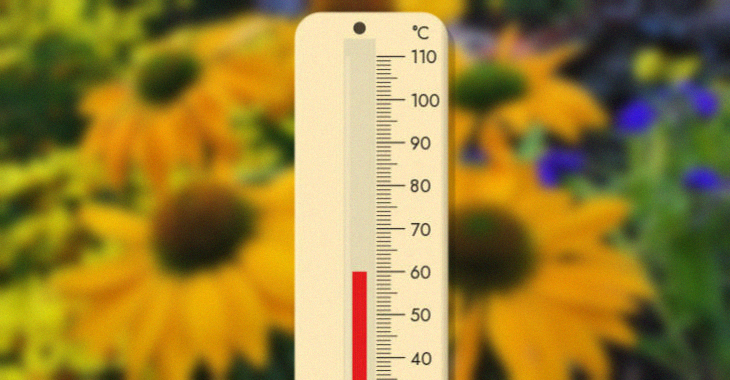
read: 60 °C
